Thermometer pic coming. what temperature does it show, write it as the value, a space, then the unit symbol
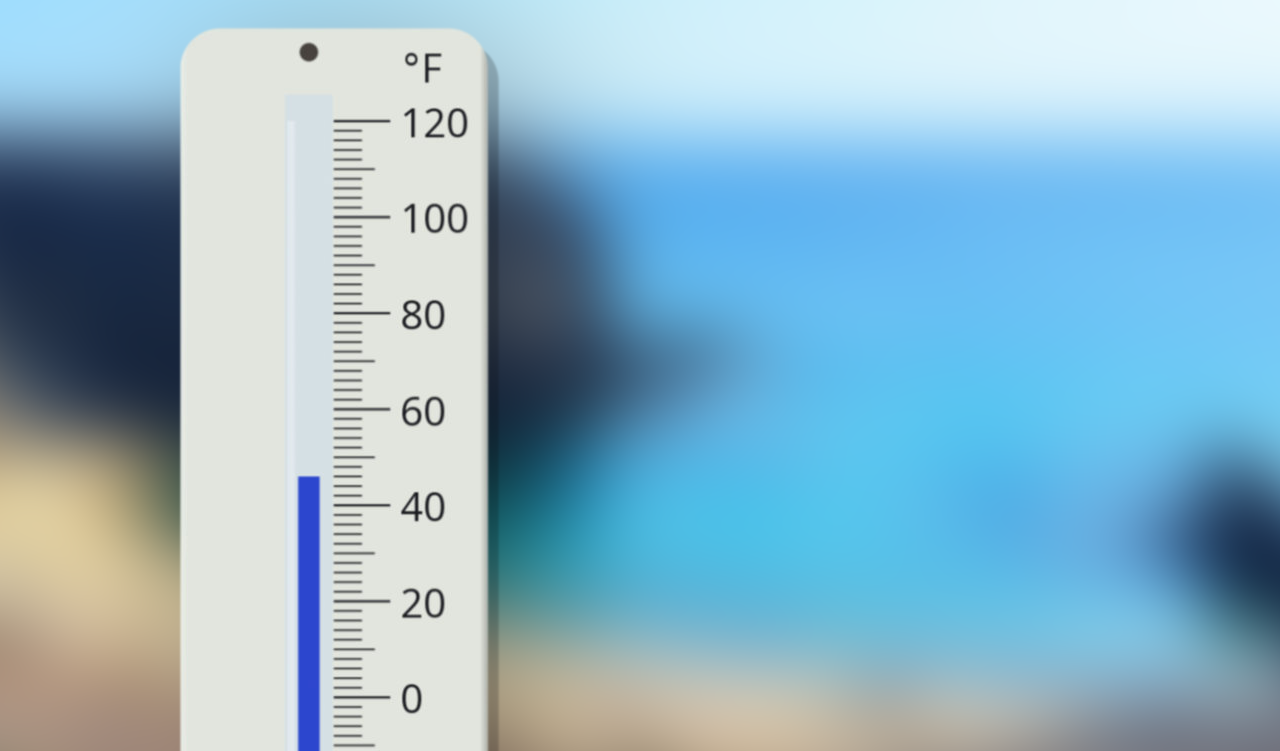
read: 46 °F
